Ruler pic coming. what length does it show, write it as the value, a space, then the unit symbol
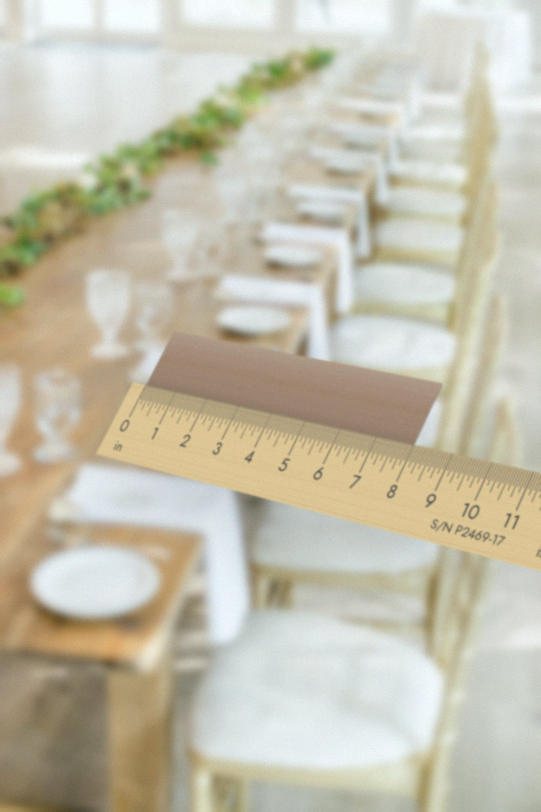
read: 8 in
